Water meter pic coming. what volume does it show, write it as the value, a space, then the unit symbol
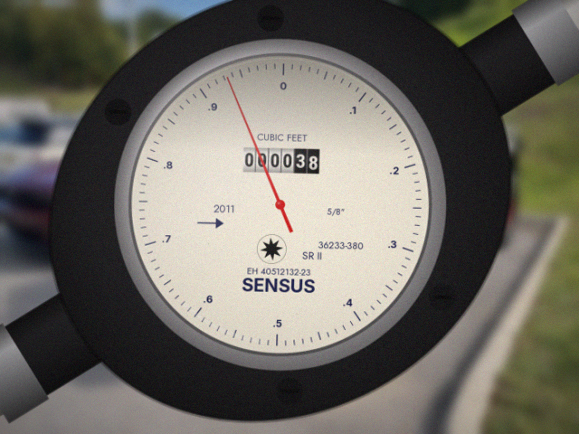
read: 37.93 ft³
